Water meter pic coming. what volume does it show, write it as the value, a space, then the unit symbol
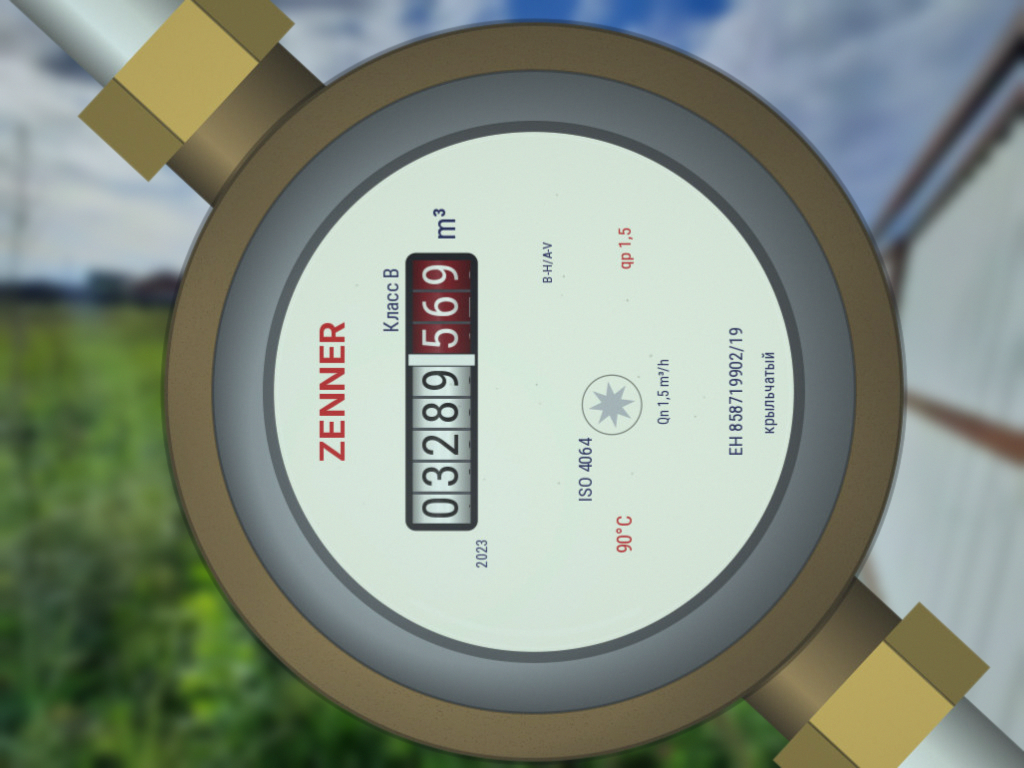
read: 3289.569 m³
